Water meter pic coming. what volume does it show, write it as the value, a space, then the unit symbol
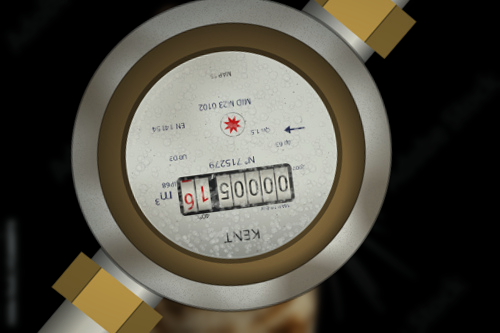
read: 5.16 m³
